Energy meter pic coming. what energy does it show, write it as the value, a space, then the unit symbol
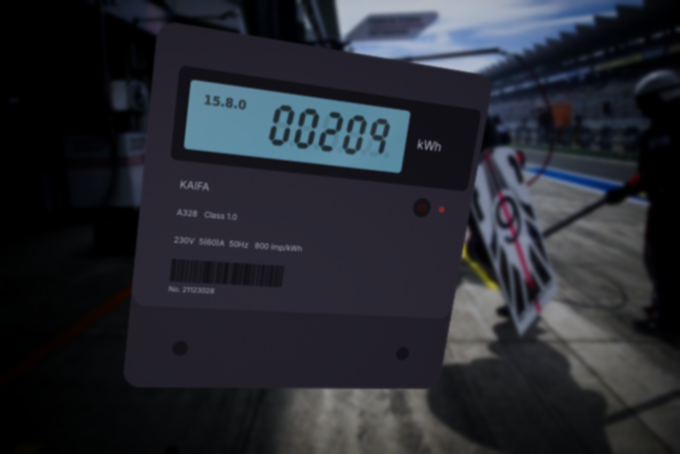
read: 209 kWh
